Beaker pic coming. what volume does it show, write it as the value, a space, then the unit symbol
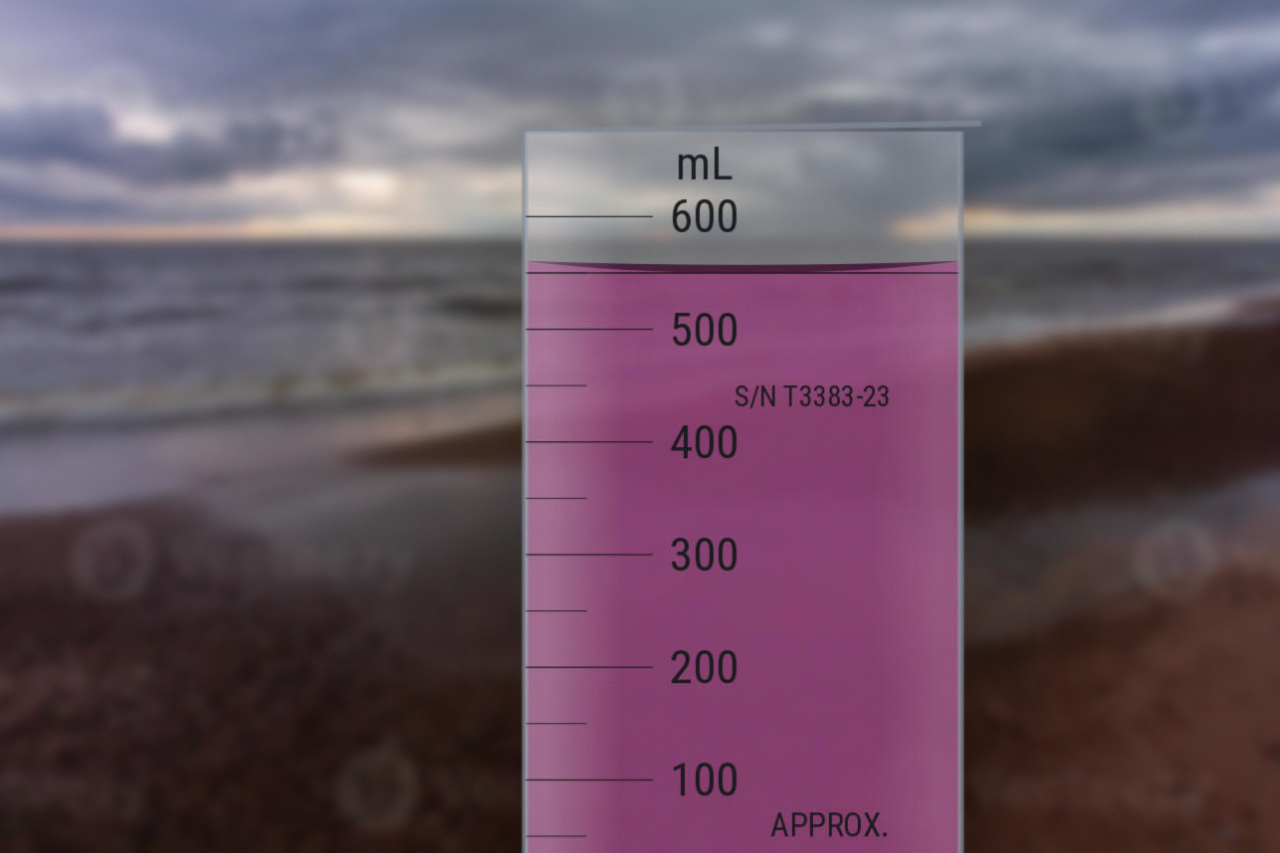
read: 550 mL
